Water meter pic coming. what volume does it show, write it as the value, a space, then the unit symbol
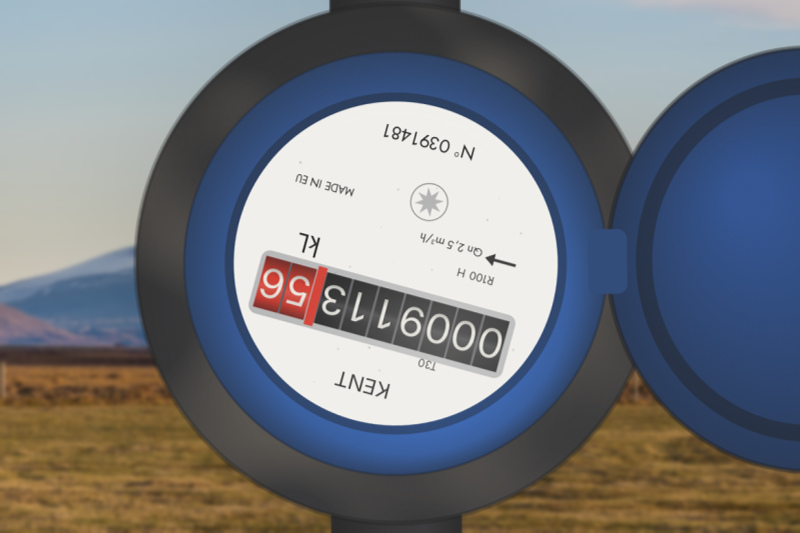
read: 9113.56 kL
